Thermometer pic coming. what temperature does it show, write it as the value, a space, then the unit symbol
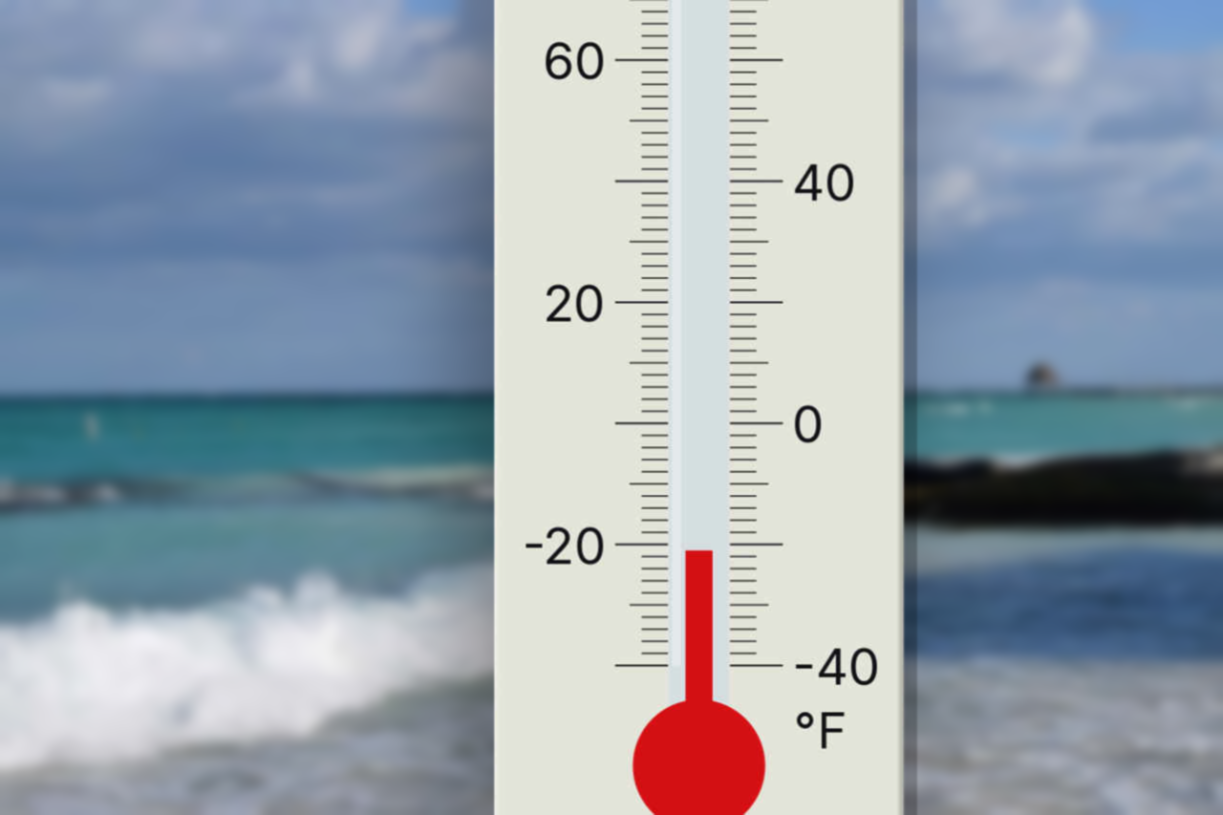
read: -21 °F
